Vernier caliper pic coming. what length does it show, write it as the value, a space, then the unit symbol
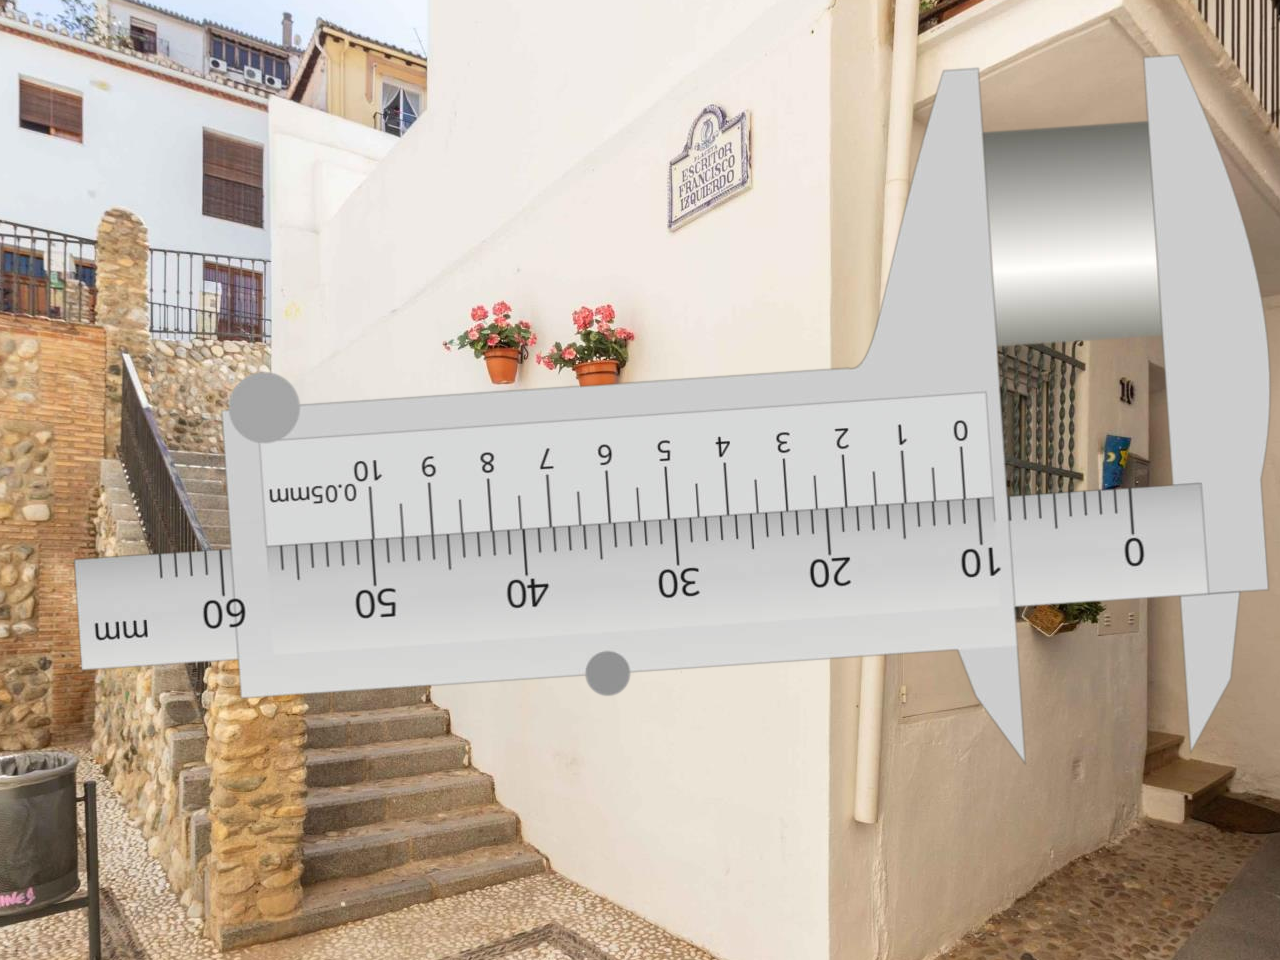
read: 10.9 mm
